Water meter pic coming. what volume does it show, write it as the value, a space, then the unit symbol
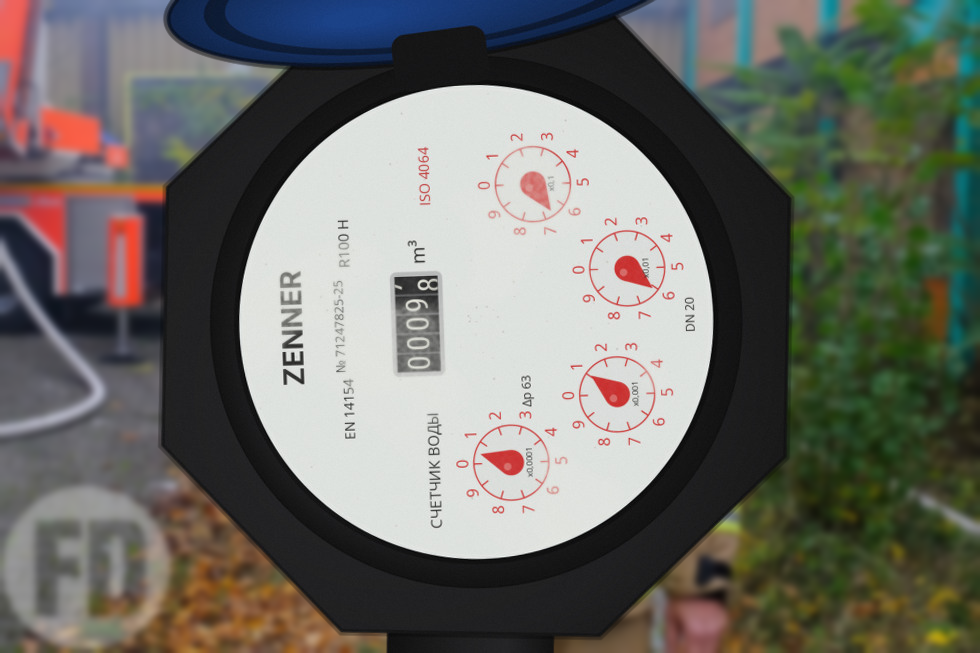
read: 97.6610 m³
